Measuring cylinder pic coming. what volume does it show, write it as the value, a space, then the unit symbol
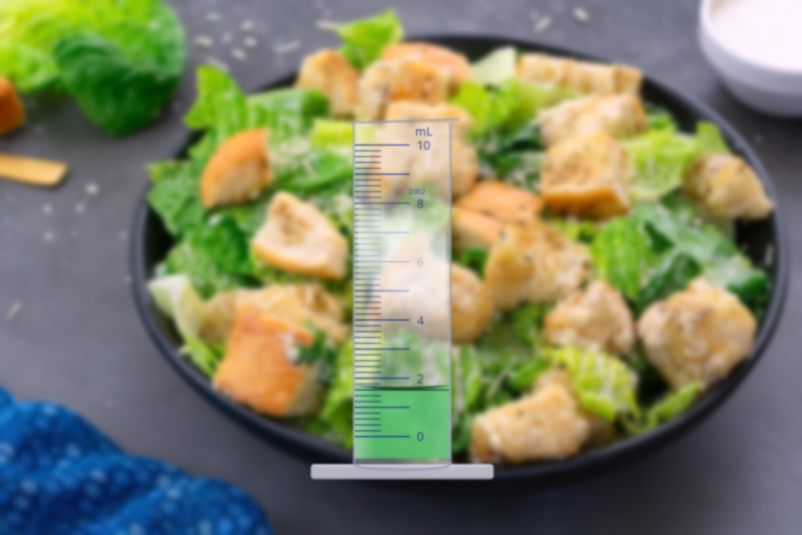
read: 1.6 mL
